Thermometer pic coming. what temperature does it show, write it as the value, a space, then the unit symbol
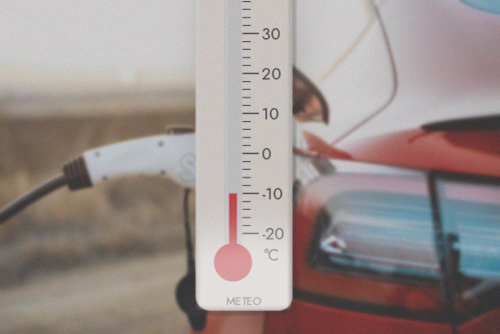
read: -10 °C
